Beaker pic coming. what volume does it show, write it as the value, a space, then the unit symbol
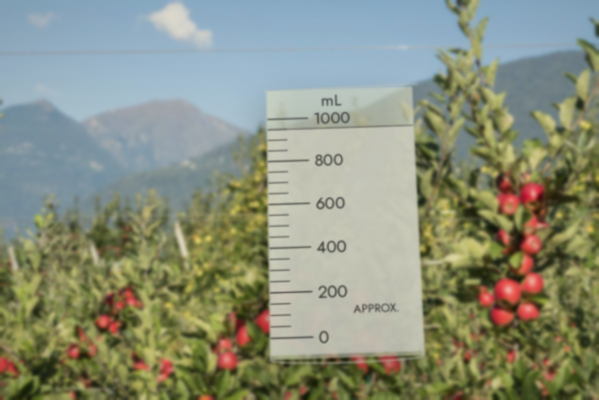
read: 950 mL
